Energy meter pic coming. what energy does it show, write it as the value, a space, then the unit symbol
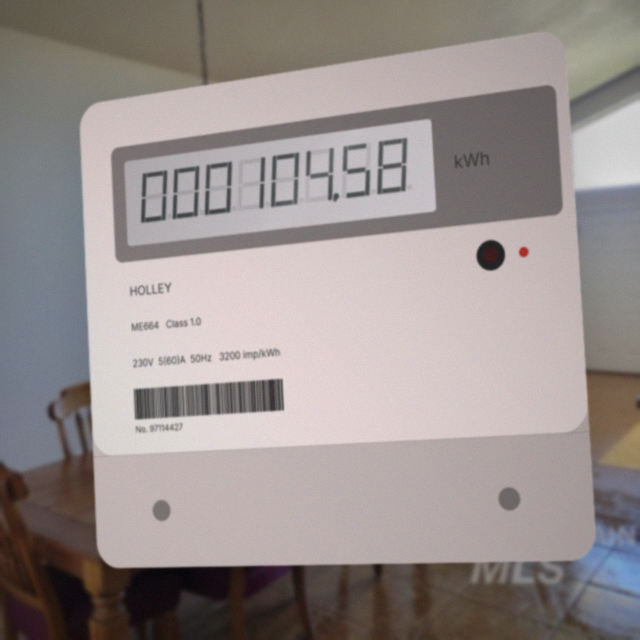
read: 104.58 kWh
